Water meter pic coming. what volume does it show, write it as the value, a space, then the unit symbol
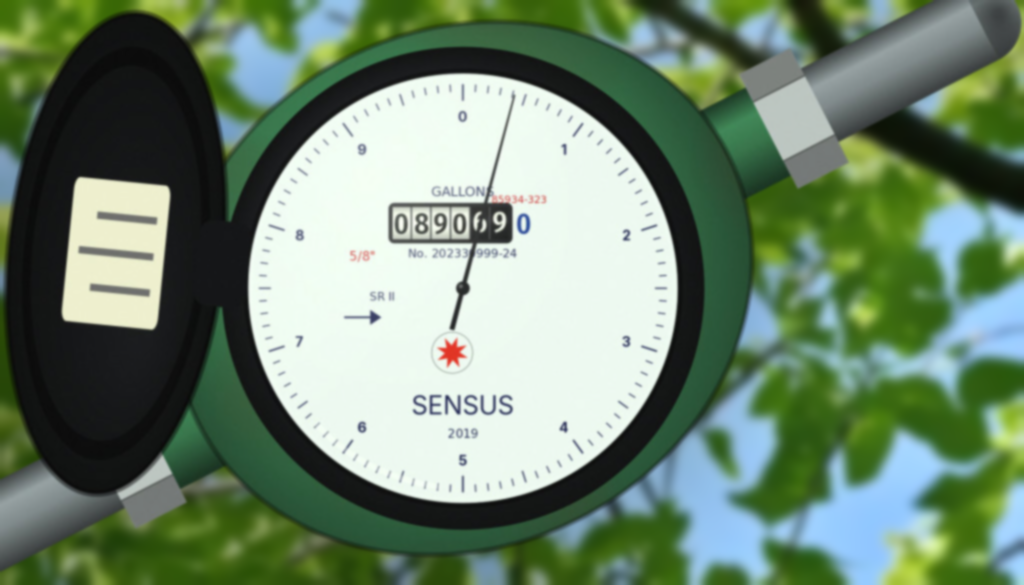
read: 890690.4 gal
